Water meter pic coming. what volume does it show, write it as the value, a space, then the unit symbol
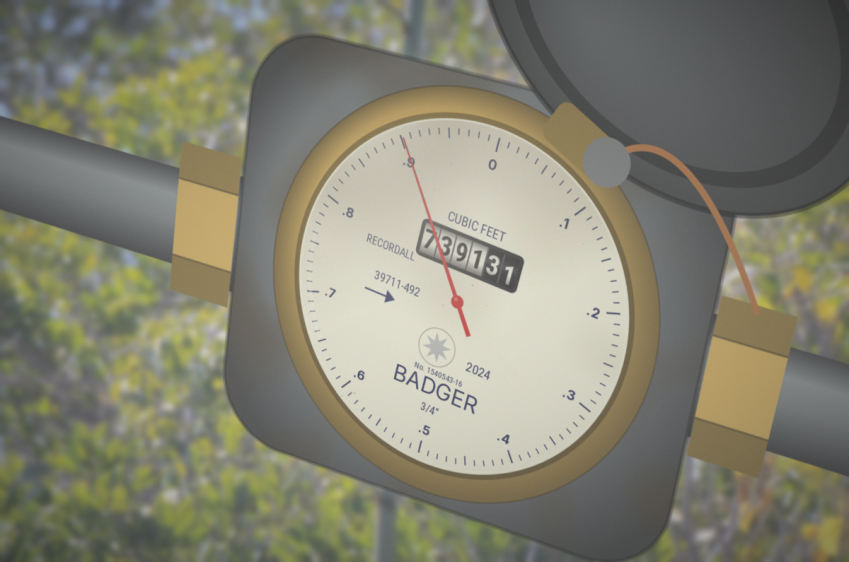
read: 739130.90 ft³
